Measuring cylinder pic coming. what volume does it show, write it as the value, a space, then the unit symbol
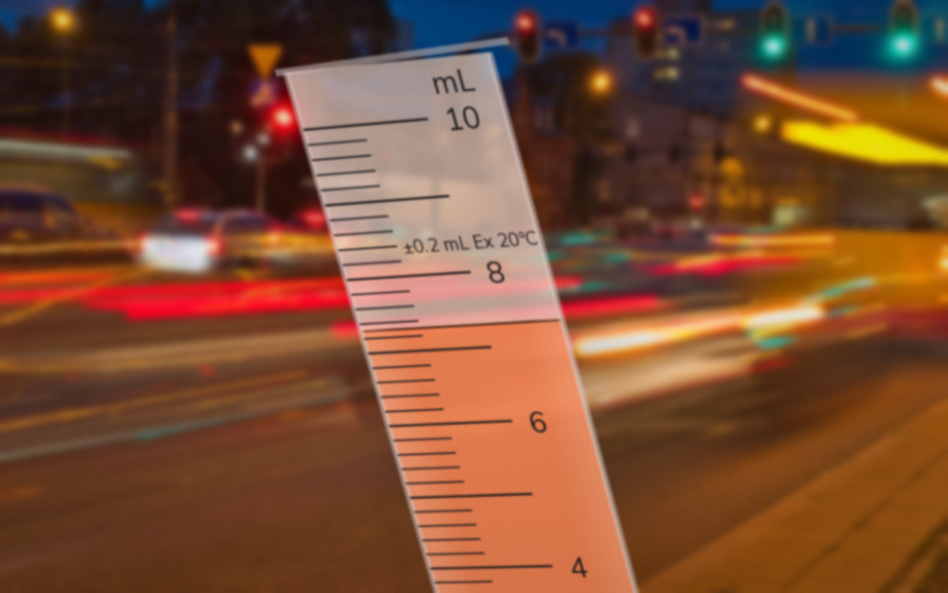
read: 7.3 mL
